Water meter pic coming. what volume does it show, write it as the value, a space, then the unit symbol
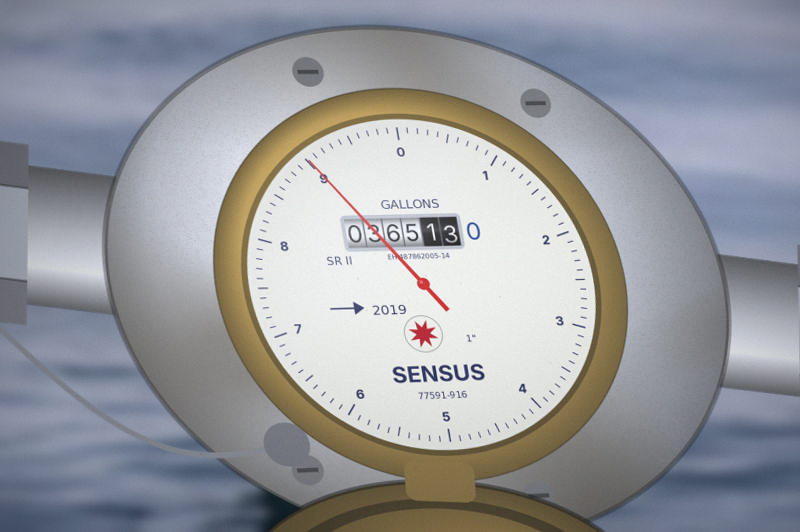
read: 365129.0 gal
